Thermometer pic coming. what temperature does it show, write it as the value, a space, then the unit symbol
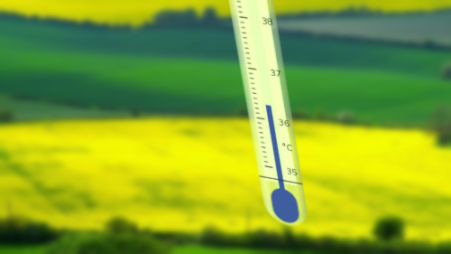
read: 36.3 °C
